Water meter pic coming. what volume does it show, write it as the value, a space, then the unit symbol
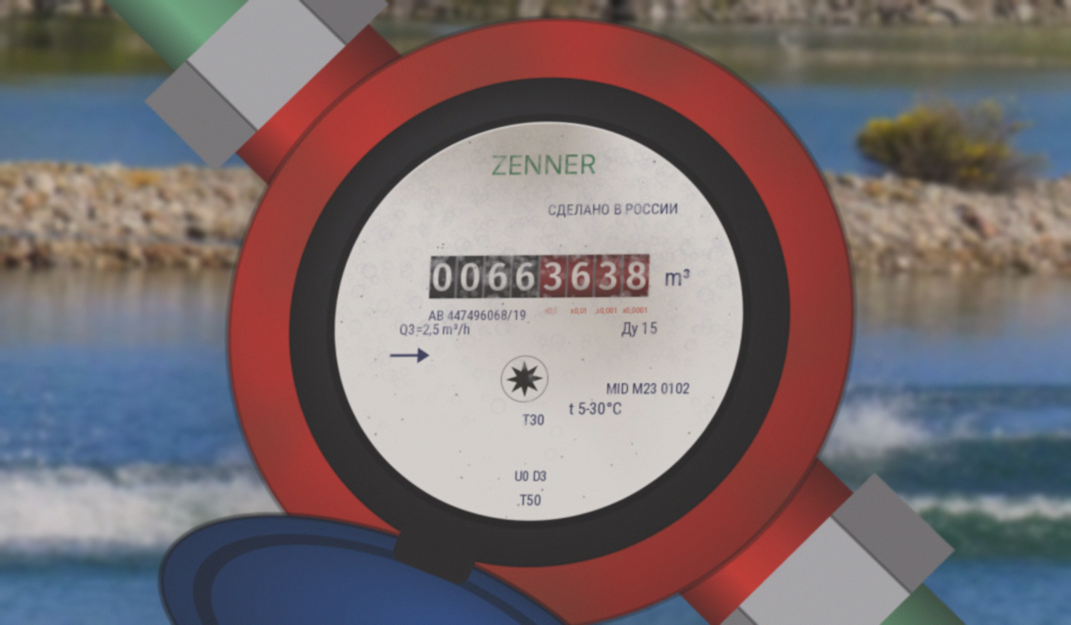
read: 66.3638 m³
